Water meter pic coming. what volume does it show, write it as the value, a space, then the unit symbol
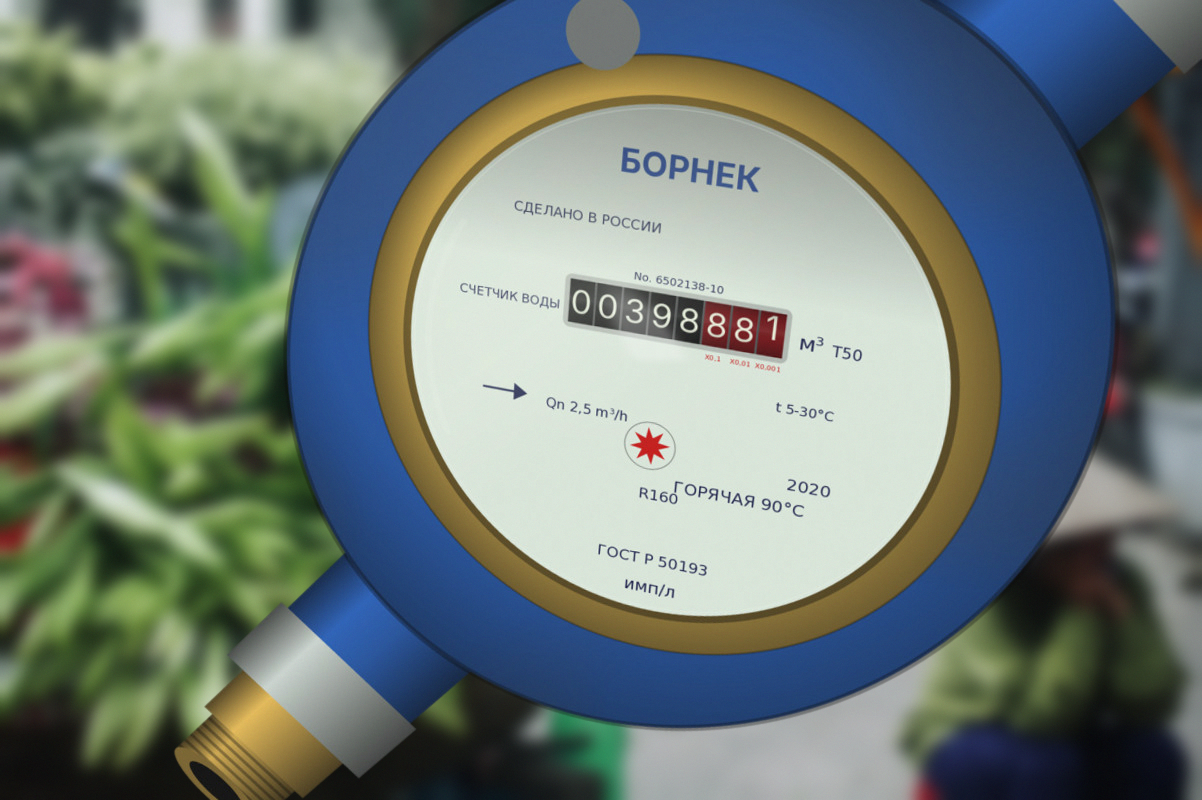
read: 398.881 m³
